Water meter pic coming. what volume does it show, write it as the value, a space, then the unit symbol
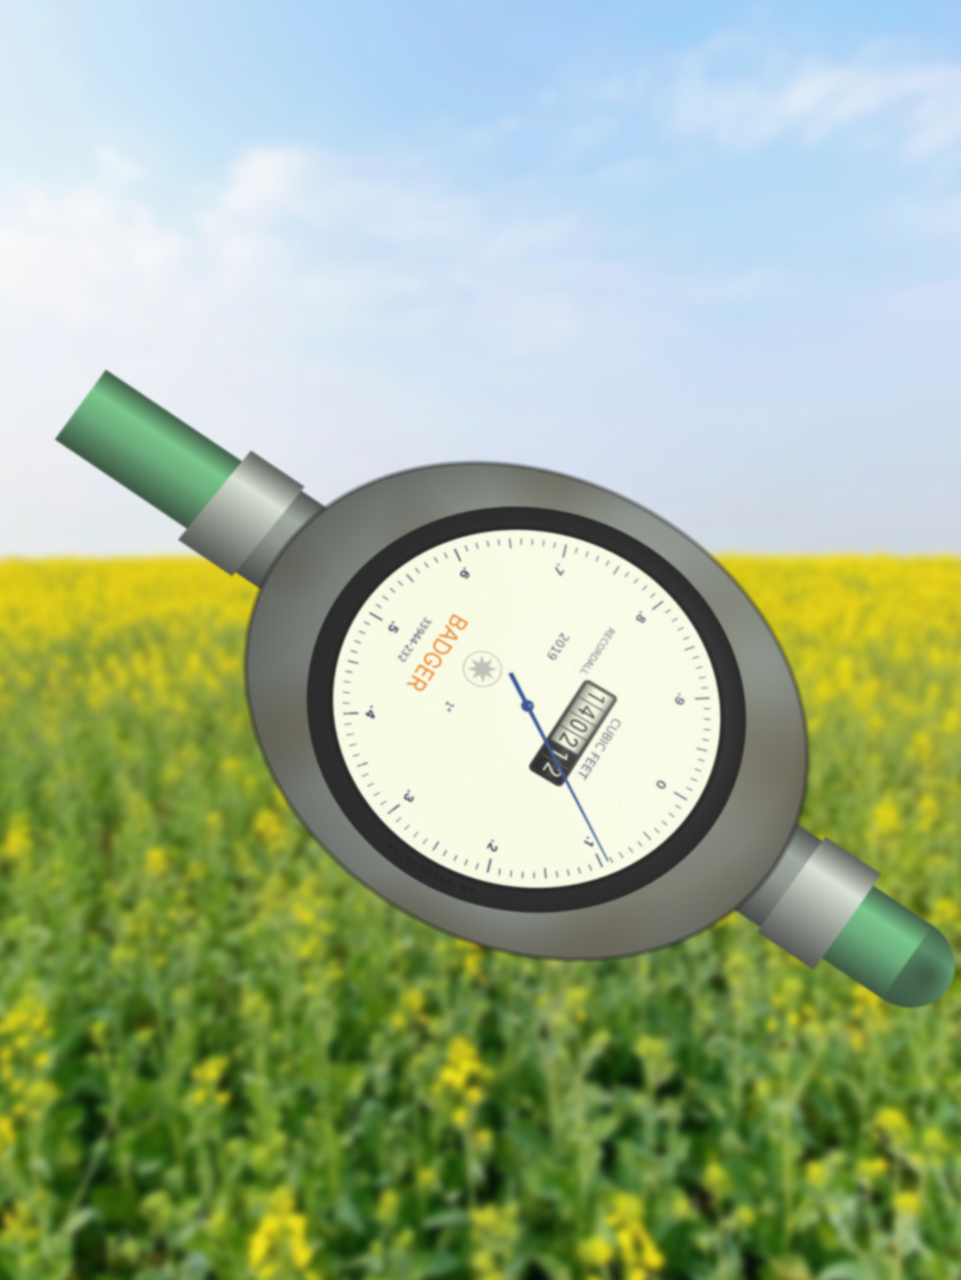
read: 140212.09 ft³
